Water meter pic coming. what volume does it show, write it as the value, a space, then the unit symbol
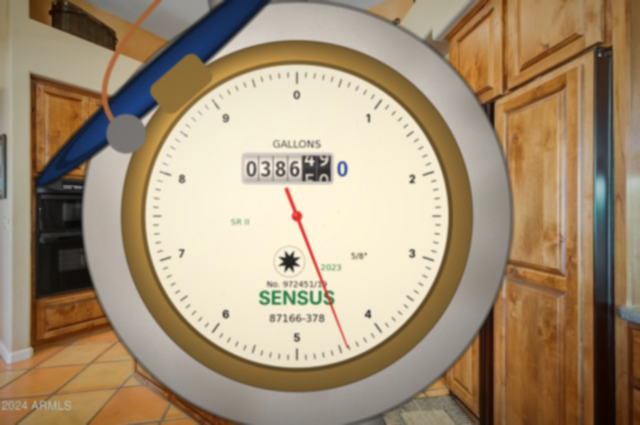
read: 386494.4 gal
